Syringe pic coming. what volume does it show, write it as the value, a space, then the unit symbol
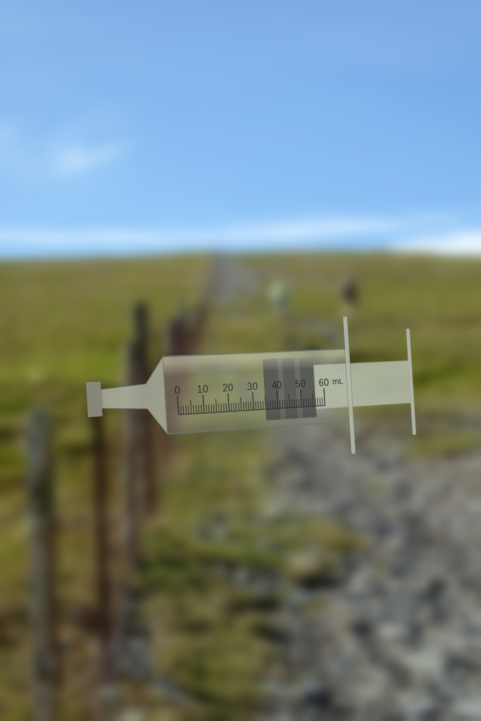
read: 35 mL
